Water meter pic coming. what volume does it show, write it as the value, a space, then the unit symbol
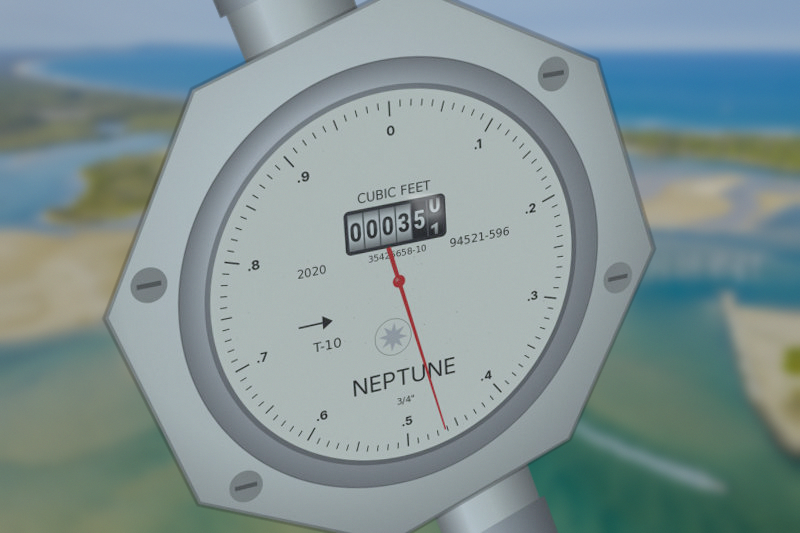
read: 350.46 ft³
